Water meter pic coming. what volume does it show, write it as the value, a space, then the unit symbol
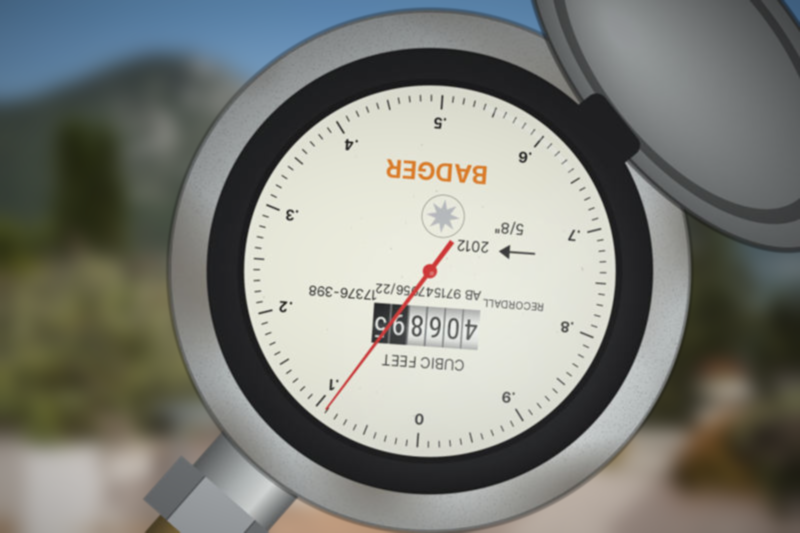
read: 406895.09 ft³
